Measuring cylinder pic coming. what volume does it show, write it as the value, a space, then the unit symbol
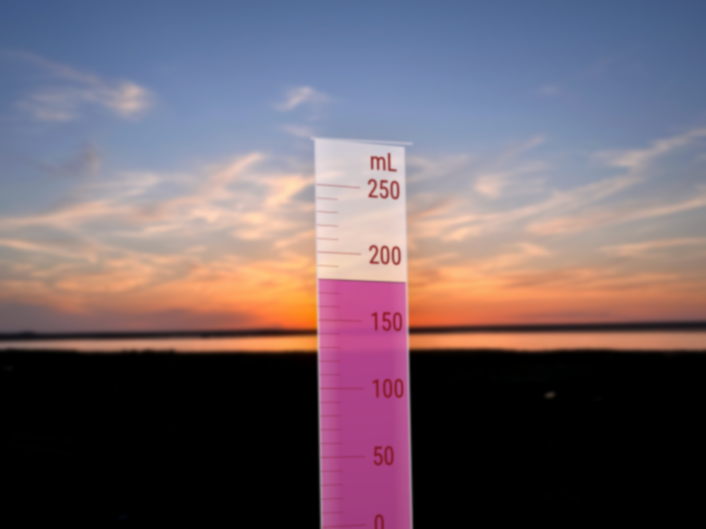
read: 180 mL
